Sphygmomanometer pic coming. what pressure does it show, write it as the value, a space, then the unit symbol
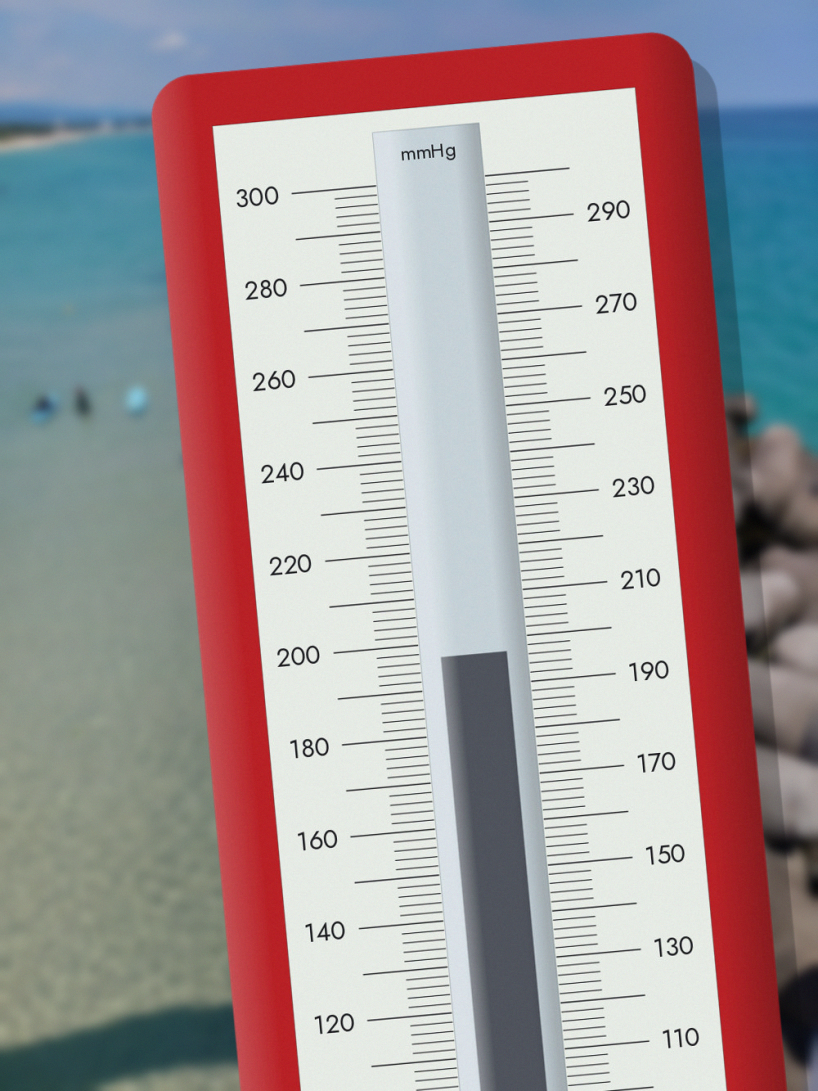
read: 197 mmHg
